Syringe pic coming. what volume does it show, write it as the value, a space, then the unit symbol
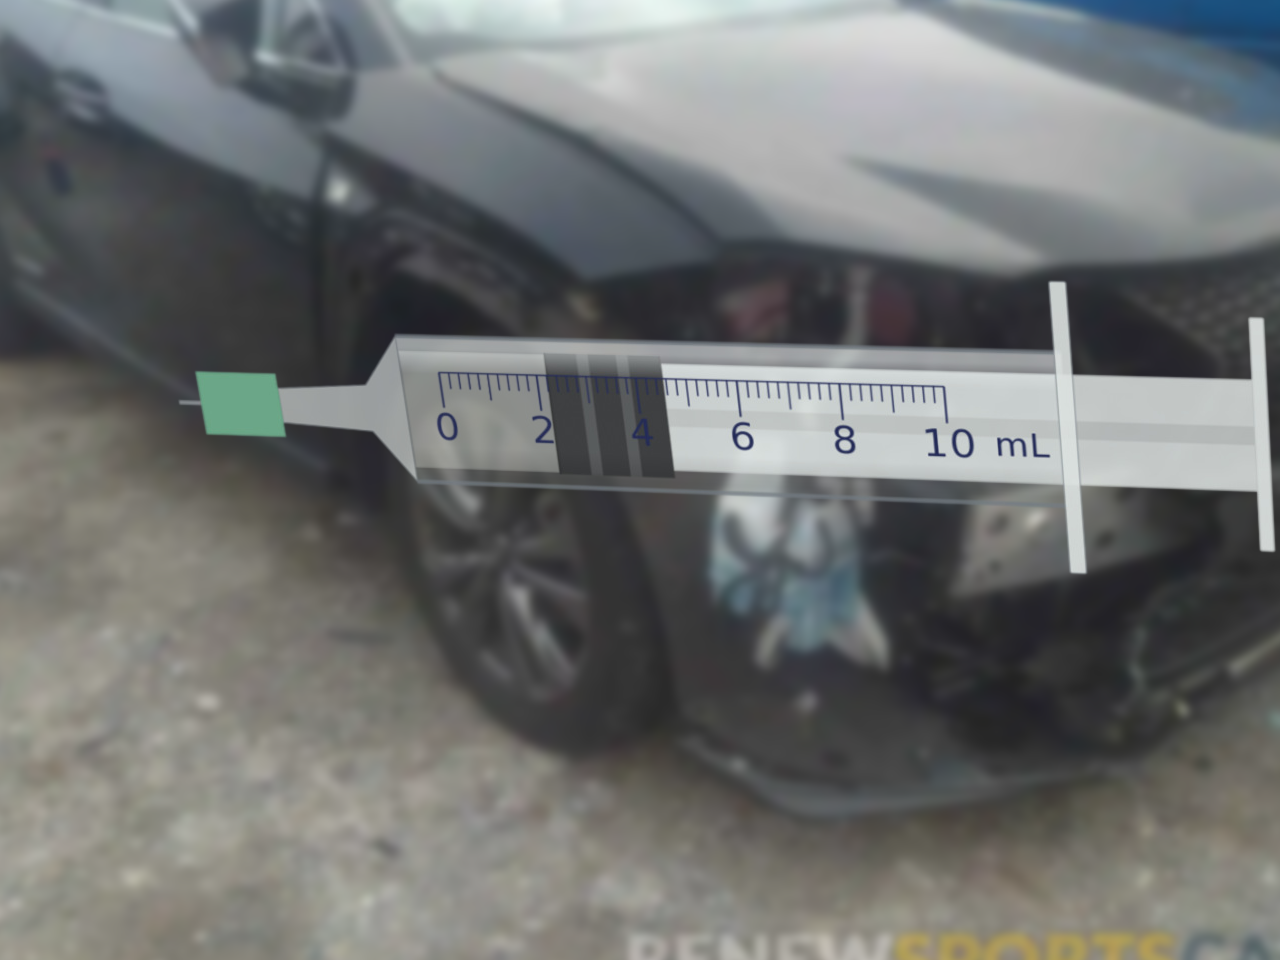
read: 2.2 mL
